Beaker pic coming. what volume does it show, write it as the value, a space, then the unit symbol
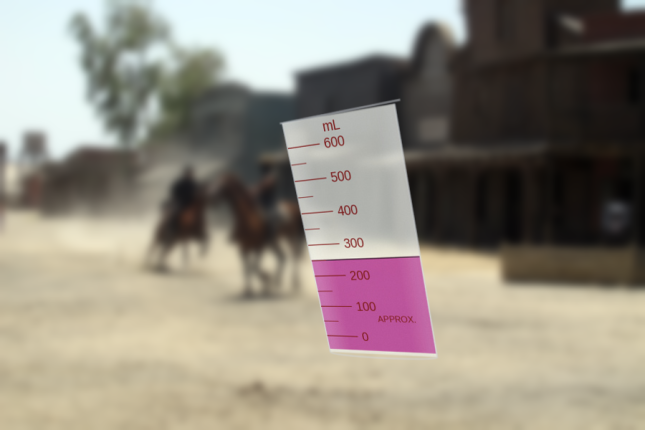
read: 250 mL
